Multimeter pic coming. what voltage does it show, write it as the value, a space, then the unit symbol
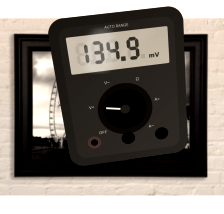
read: 134.9 mV
